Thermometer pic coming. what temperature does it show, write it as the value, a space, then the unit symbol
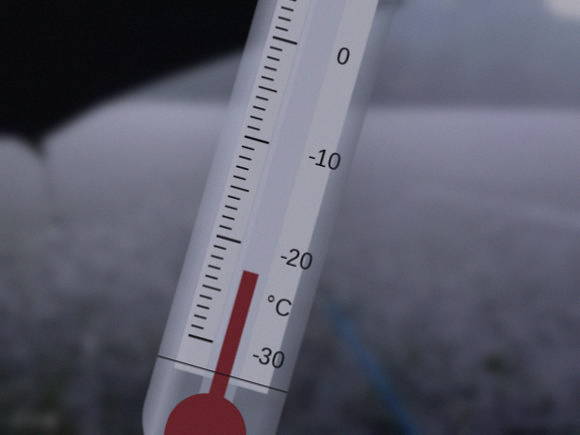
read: -22.5 °C
